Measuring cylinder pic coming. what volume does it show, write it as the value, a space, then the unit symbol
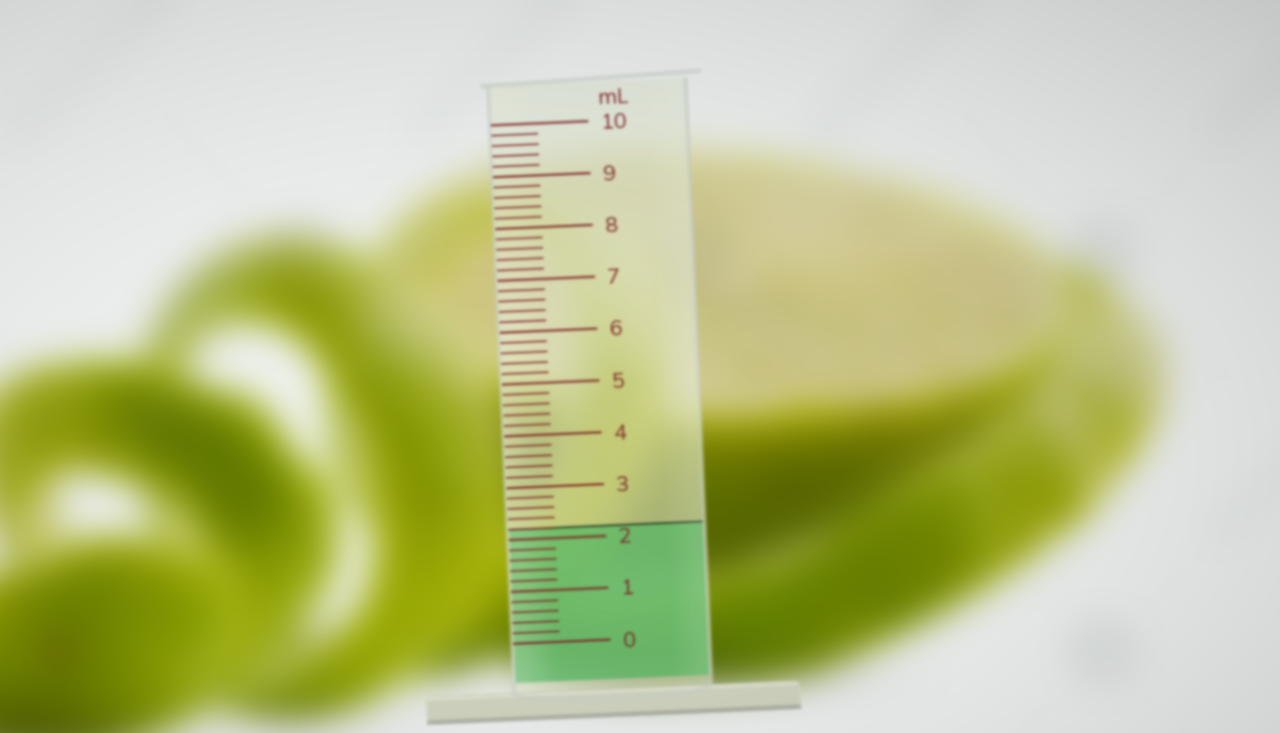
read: 2.2 mL
